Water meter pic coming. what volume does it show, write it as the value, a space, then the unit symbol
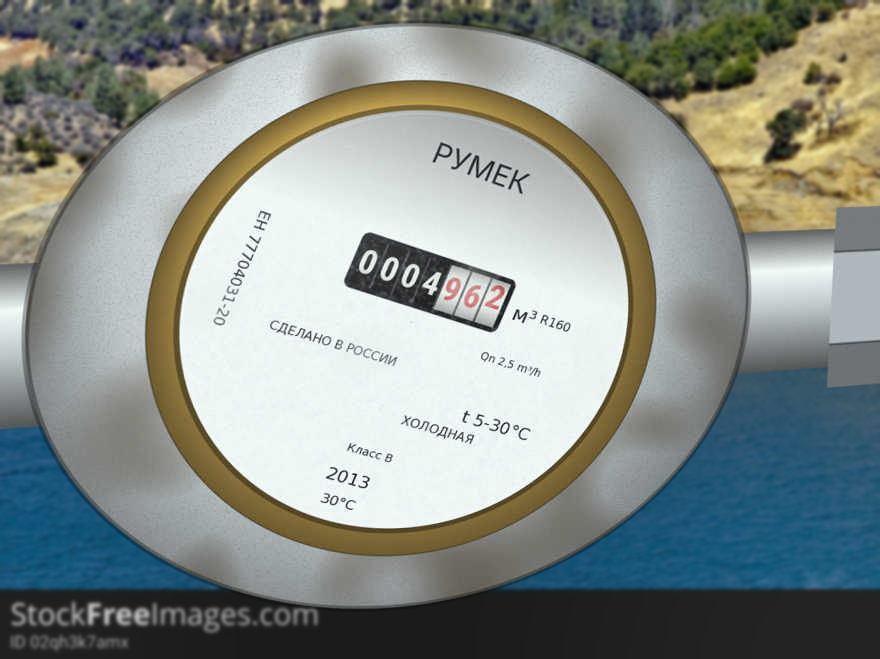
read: 4.962 m³
